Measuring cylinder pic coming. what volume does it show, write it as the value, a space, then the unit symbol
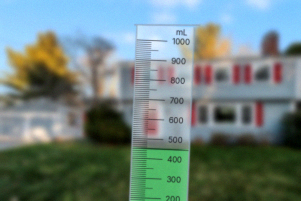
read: 450 mL
